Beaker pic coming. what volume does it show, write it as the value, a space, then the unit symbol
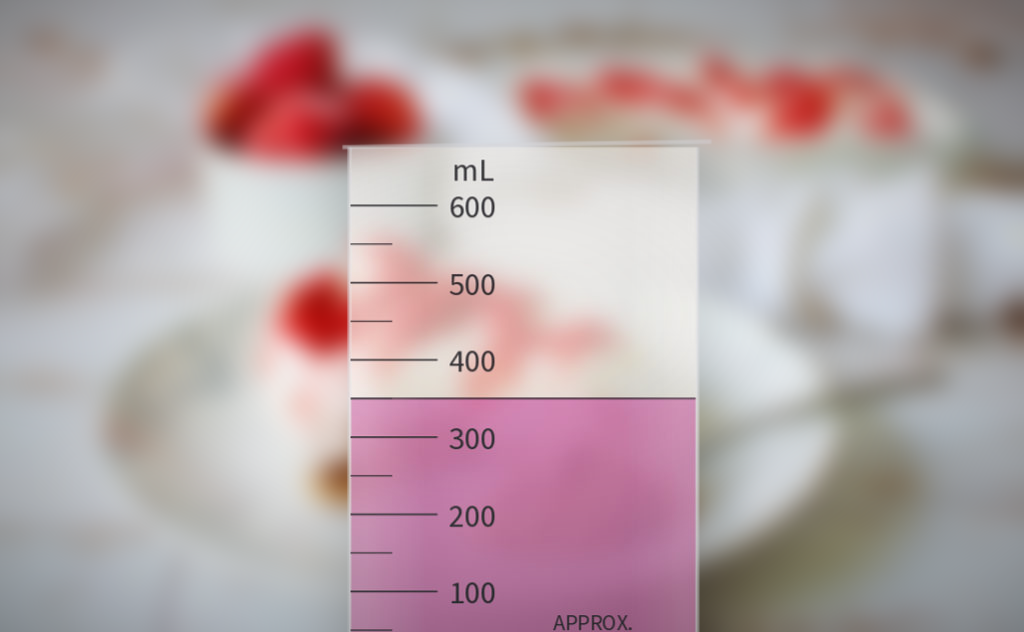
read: 350 mL
